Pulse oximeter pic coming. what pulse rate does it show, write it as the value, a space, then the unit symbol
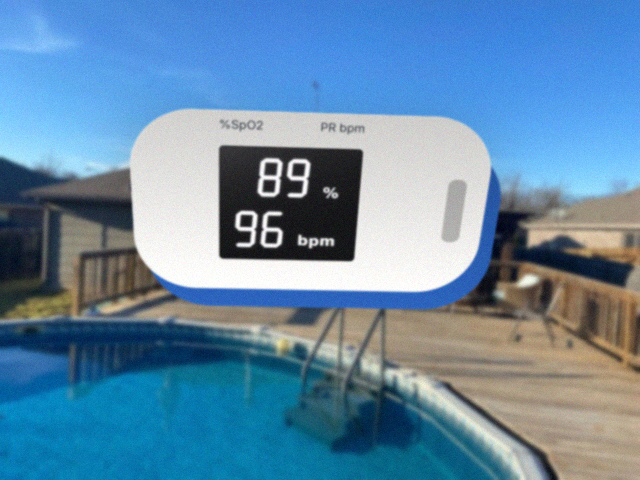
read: 96 bpm
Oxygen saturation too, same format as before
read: 89 %
